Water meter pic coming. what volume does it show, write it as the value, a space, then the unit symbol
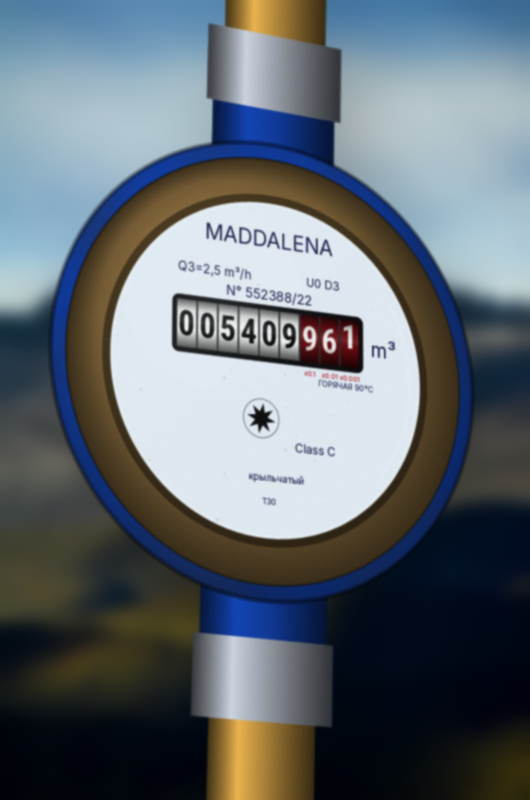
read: 5409.961 m³
